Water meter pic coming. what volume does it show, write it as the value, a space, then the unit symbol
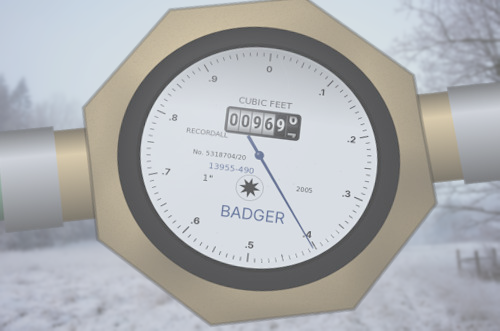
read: 9696.40 ft³
